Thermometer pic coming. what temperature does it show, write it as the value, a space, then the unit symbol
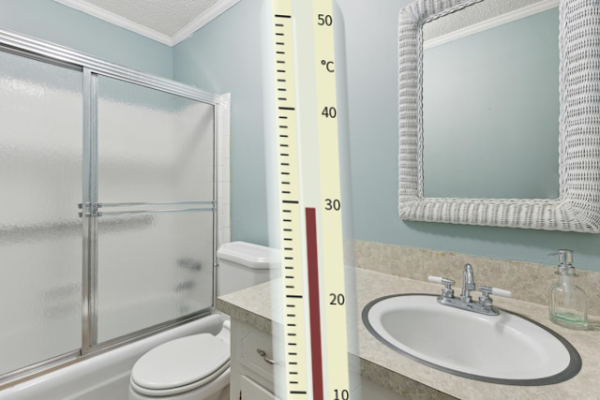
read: 29.5 °C
